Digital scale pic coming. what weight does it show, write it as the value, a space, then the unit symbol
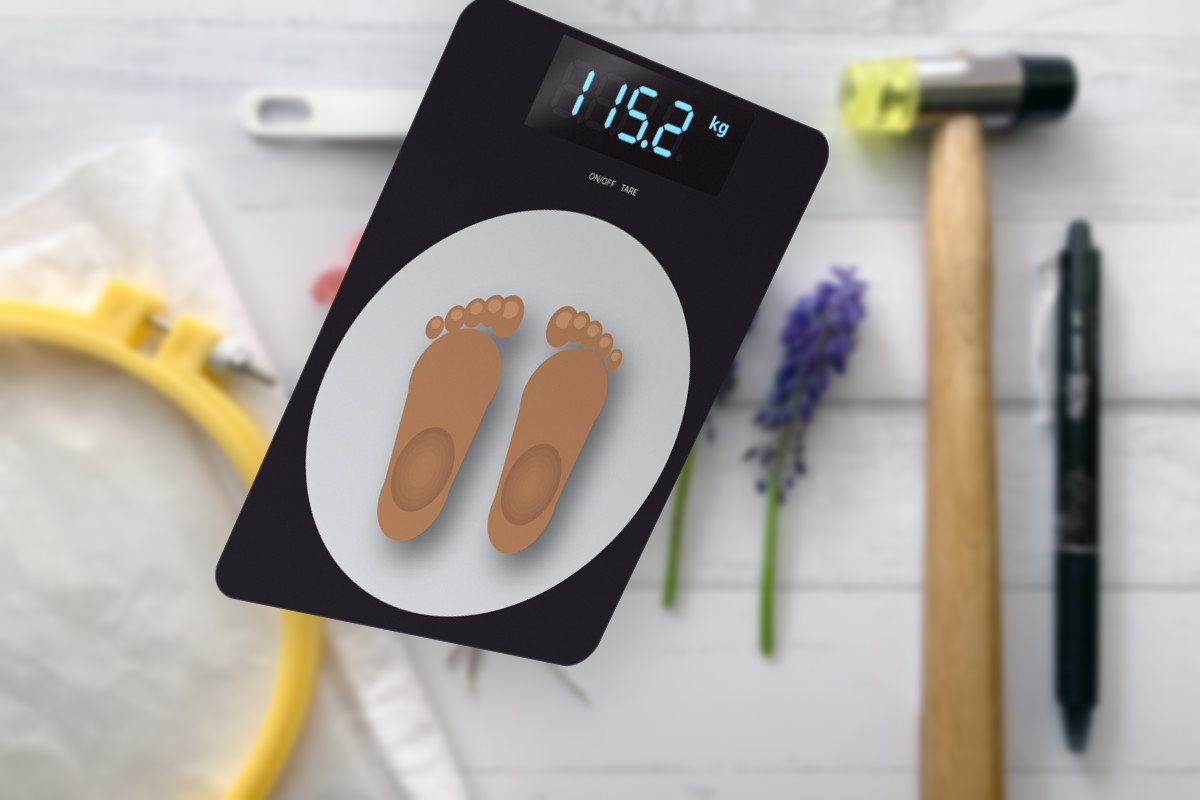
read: 115.2 kg
